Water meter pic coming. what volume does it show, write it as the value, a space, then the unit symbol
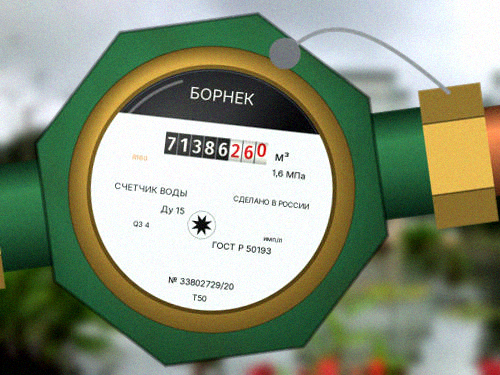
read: 71386.260 m³
